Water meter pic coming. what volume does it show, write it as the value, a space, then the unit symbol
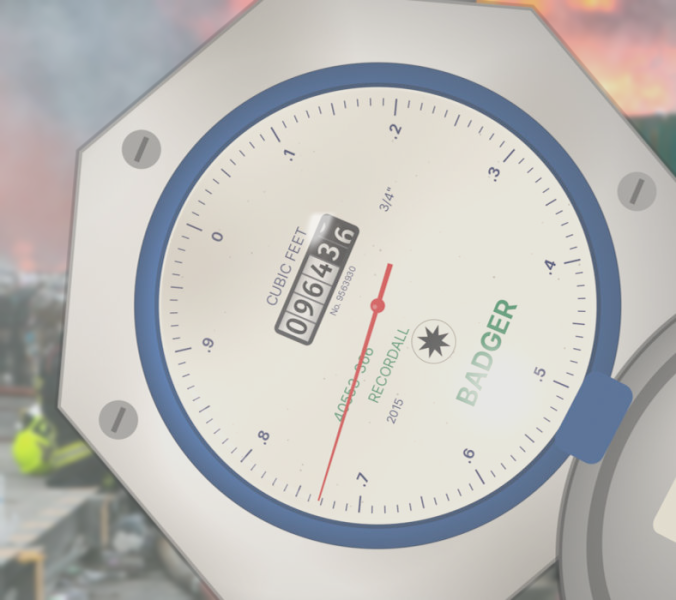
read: 96435.73 ft³
